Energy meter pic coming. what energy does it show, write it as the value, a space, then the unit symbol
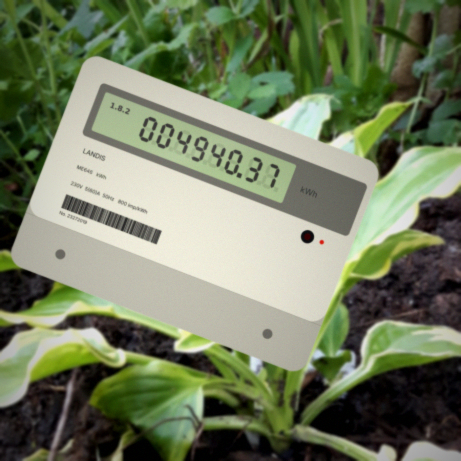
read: 4940.37 kWh
